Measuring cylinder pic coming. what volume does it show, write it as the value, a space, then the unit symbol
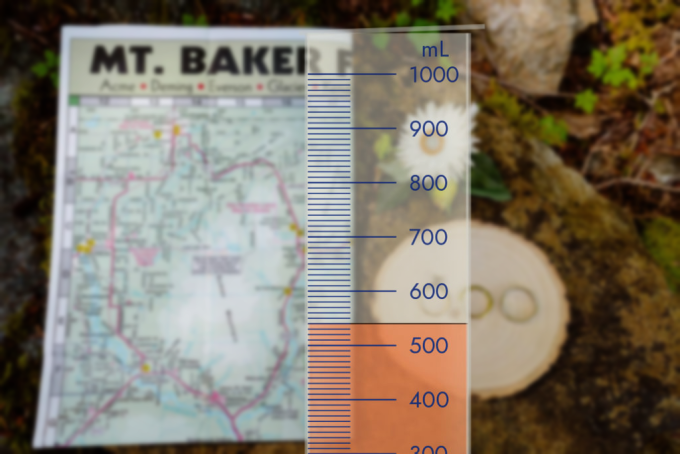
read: 540 mL
